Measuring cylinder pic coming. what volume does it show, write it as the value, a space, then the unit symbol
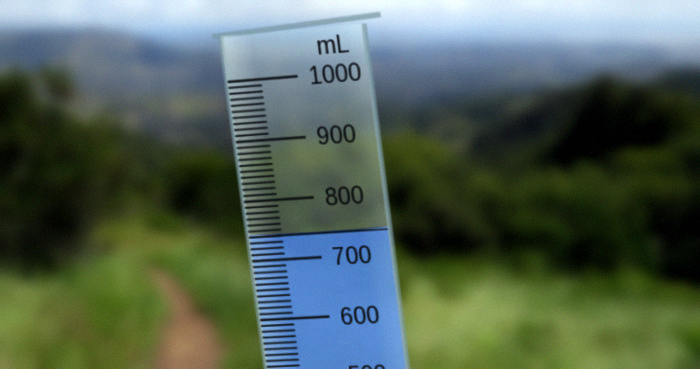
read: 740 mL
